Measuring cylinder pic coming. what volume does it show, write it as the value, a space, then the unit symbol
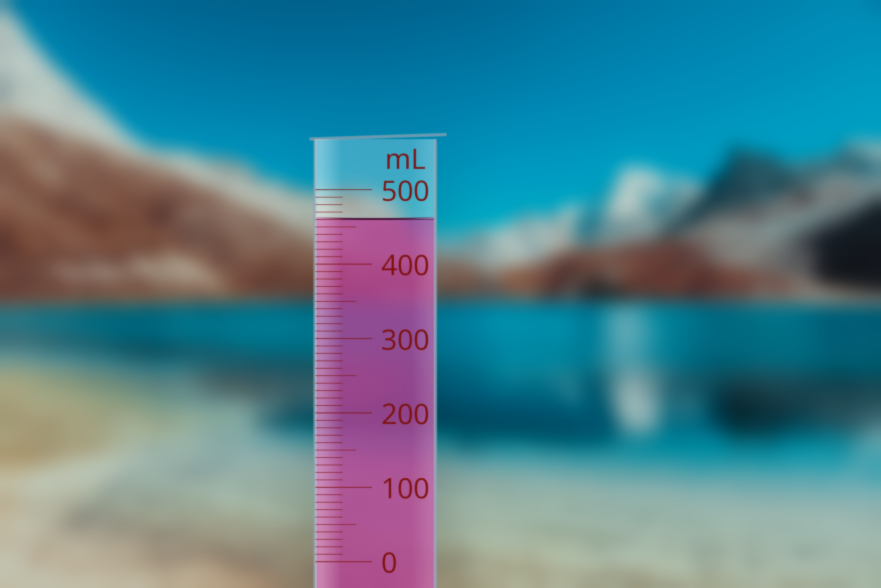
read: 460 mL
